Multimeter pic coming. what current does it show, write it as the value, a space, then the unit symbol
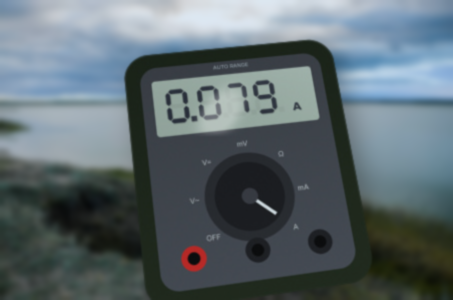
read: 0.079 A
